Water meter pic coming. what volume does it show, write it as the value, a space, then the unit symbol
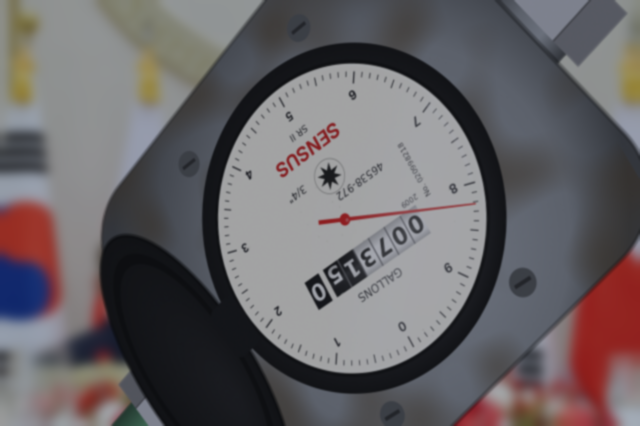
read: 73148.2 gal
